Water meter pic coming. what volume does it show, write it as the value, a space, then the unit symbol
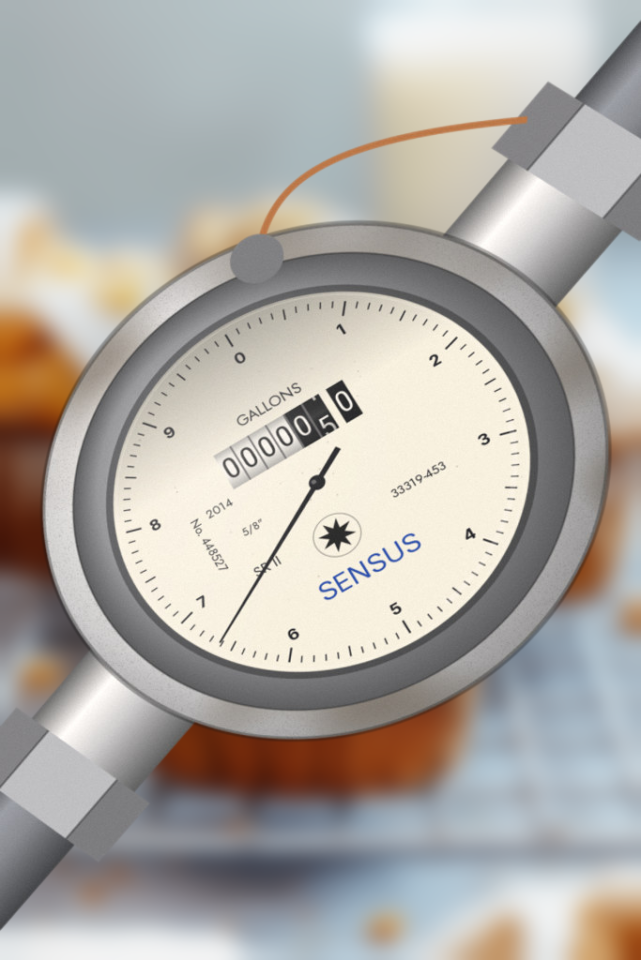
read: 46.6 gal
